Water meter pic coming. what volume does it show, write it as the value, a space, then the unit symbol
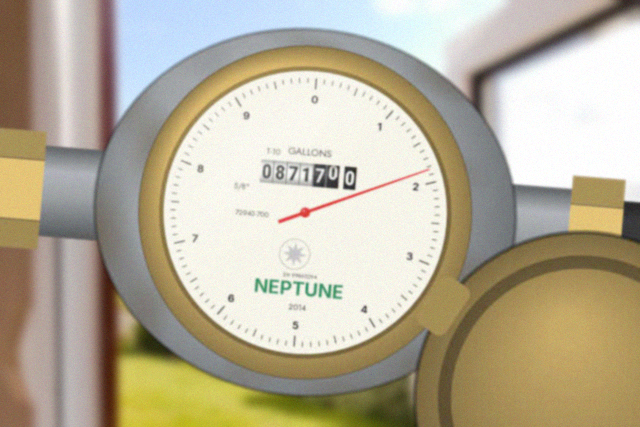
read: 871701.8 gal
